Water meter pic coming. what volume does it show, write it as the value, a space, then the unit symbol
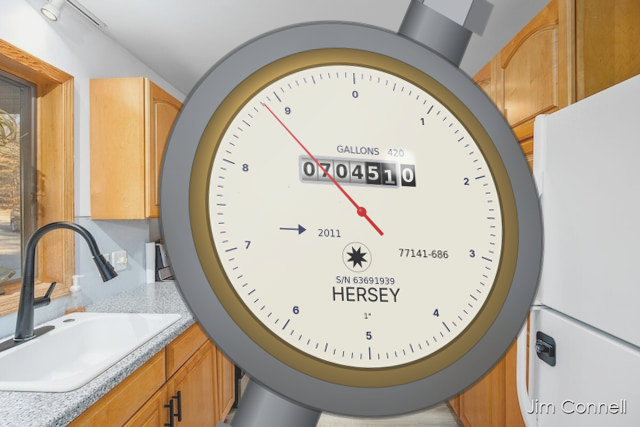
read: 704508.8 gal
